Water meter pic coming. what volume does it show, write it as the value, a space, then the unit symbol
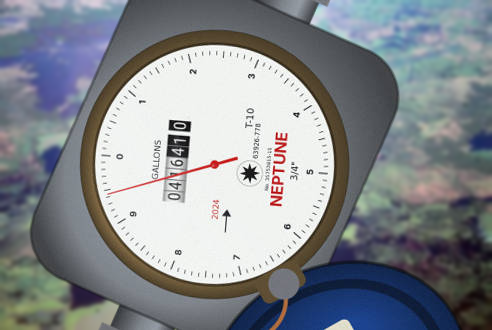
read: 416409.4 gal
